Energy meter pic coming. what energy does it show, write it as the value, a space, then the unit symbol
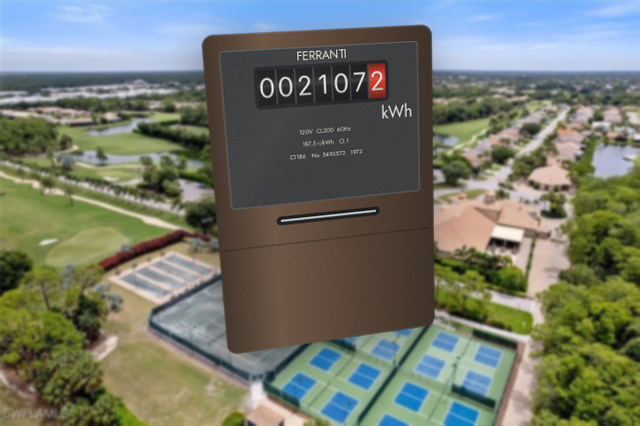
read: 2107.2 kWh
